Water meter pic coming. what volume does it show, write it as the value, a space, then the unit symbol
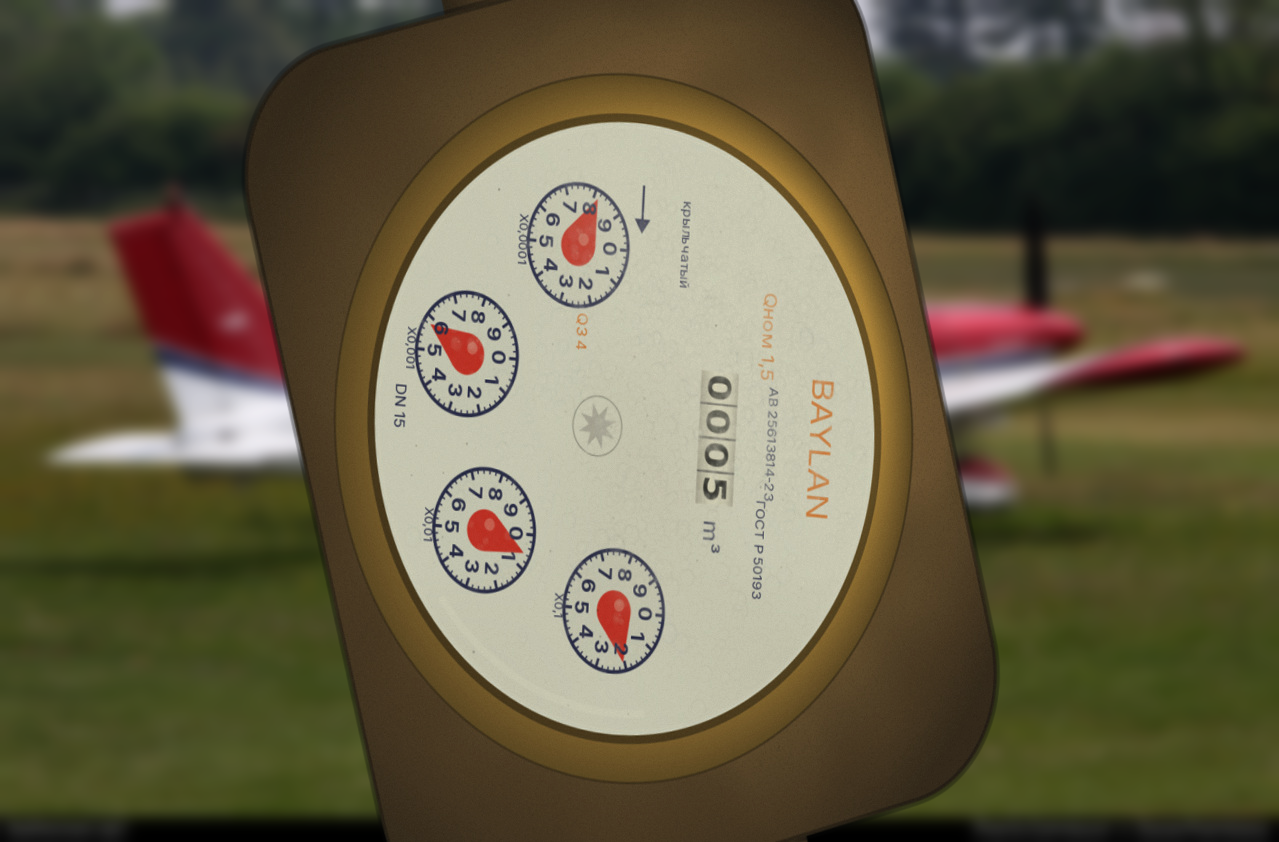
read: 5.2058 m³
